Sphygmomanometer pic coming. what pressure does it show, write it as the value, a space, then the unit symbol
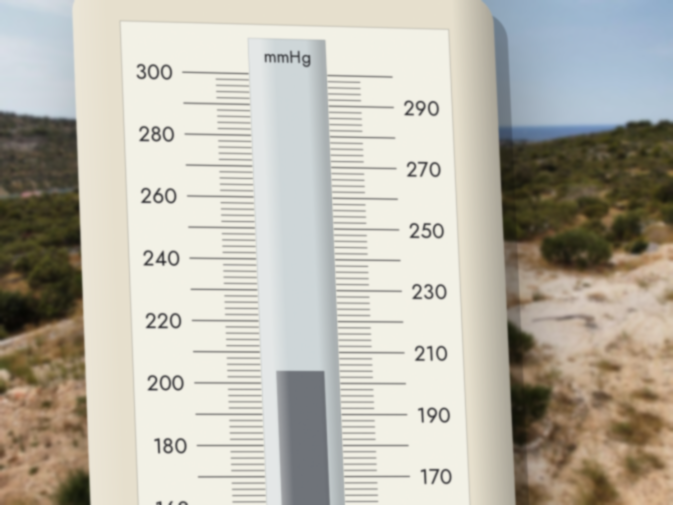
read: 204 mmHg
